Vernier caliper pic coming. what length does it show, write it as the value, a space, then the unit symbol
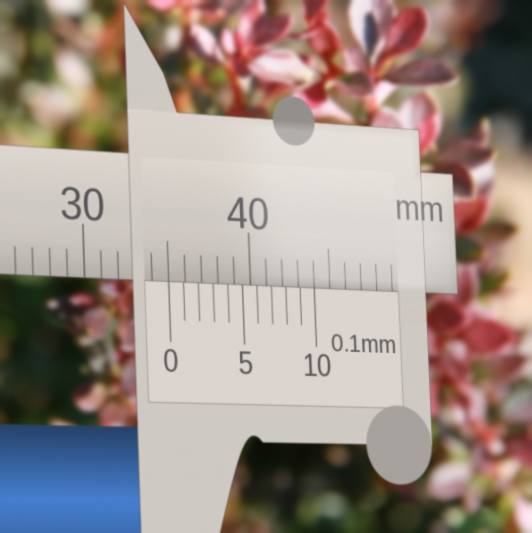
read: 35.0 mm
